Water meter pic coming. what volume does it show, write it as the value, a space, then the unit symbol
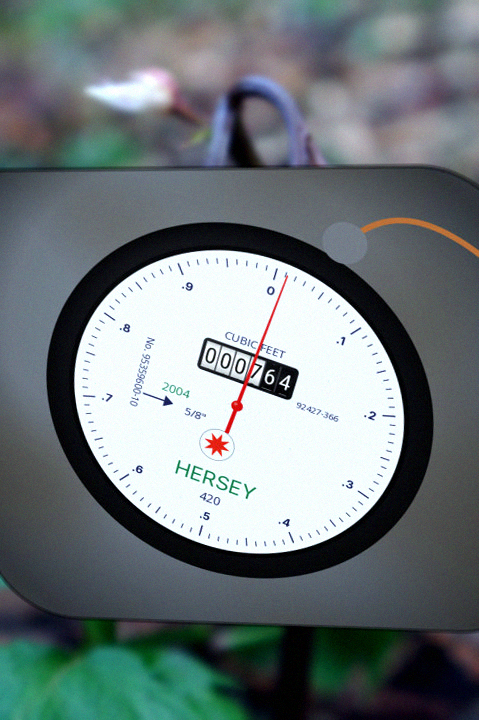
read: 764.01 ft³
